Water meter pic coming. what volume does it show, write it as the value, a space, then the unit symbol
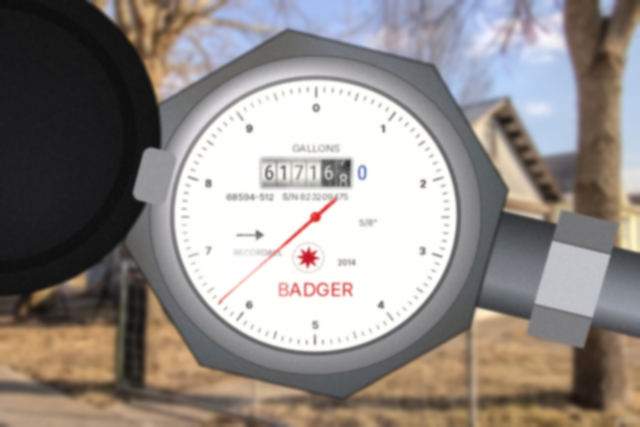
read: 6171676.3 gal
